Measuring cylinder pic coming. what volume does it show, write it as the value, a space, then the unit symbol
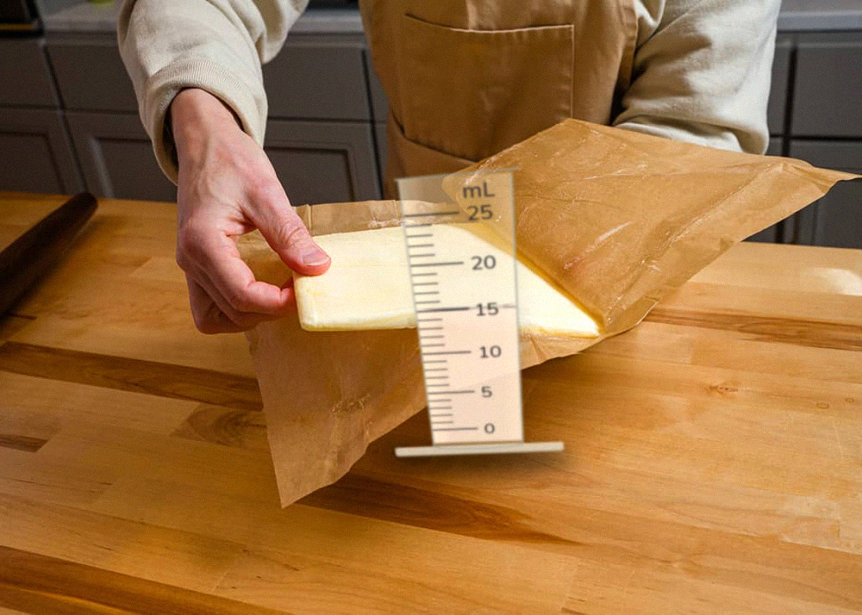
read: 15 mL
